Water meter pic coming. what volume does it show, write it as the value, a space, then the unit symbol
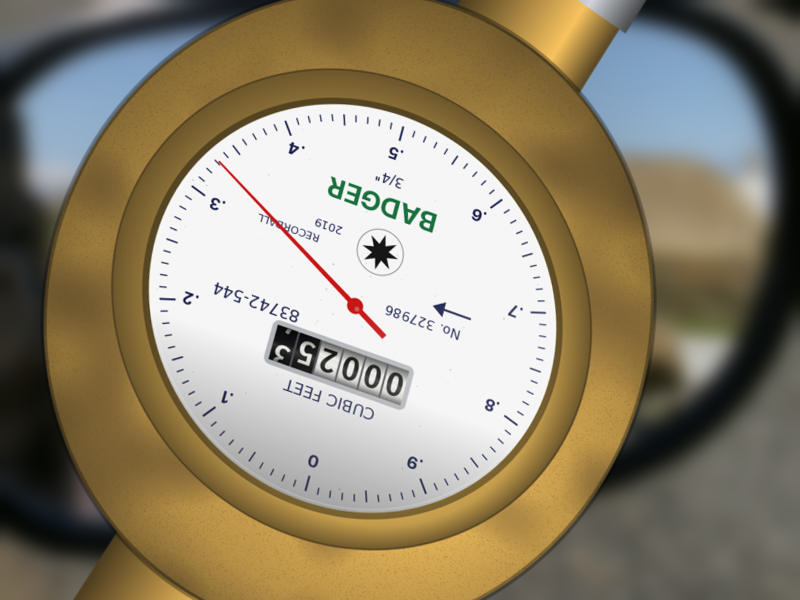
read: 253.33 ft³
